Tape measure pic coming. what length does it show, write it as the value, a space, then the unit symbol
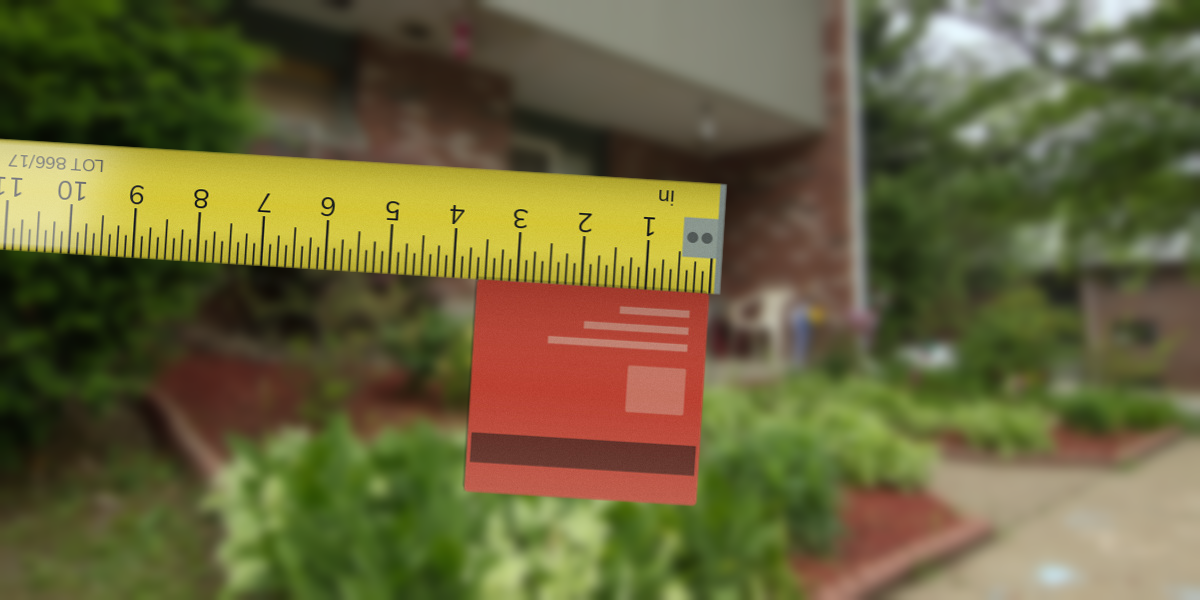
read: 3.625 in
